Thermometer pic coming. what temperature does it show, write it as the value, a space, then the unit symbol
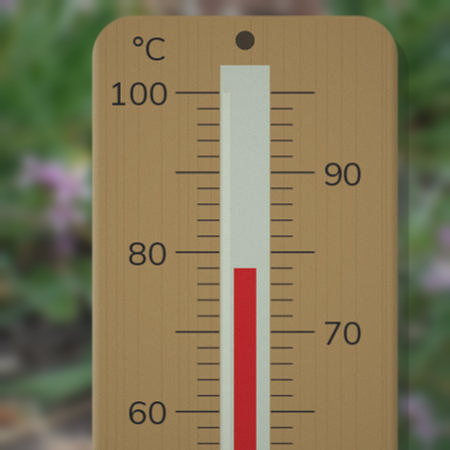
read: 78 °C
